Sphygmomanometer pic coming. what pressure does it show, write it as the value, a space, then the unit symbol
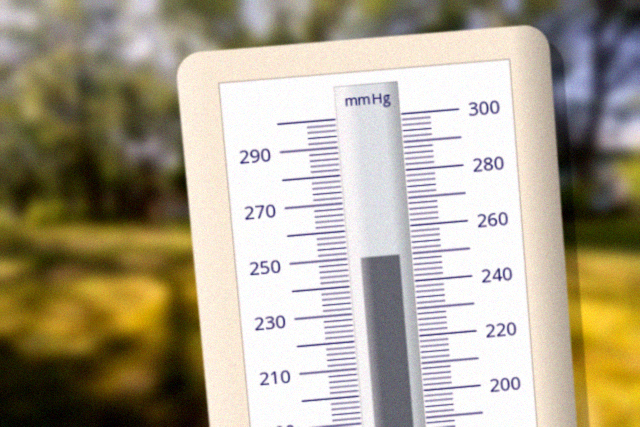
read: 250 mmHg
